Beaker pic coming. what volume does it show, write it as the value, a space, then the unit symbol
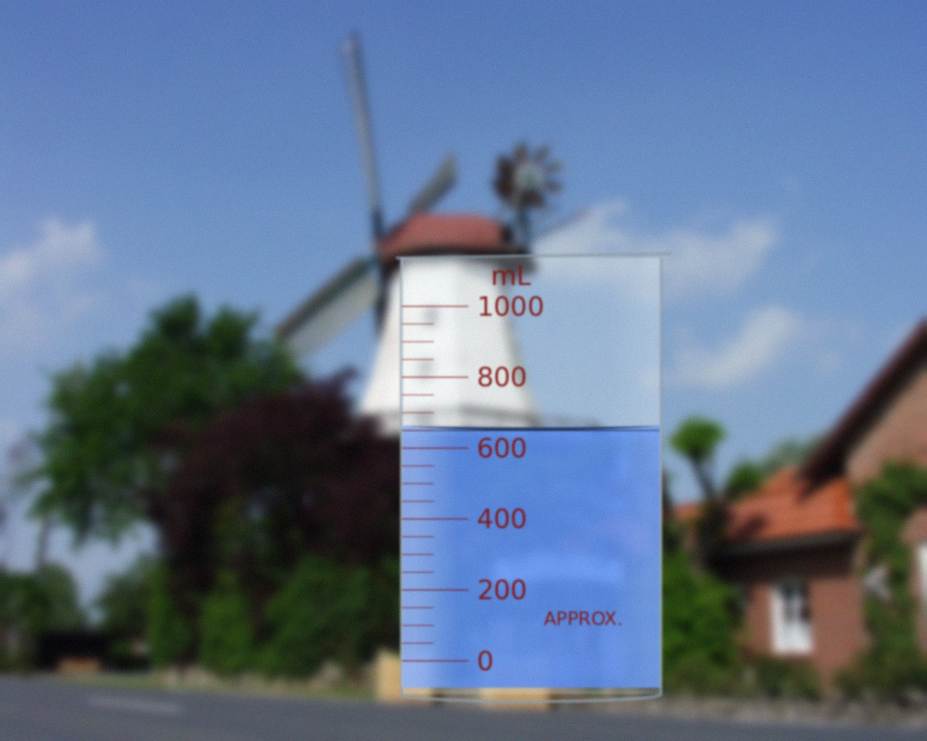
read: 650 mL
